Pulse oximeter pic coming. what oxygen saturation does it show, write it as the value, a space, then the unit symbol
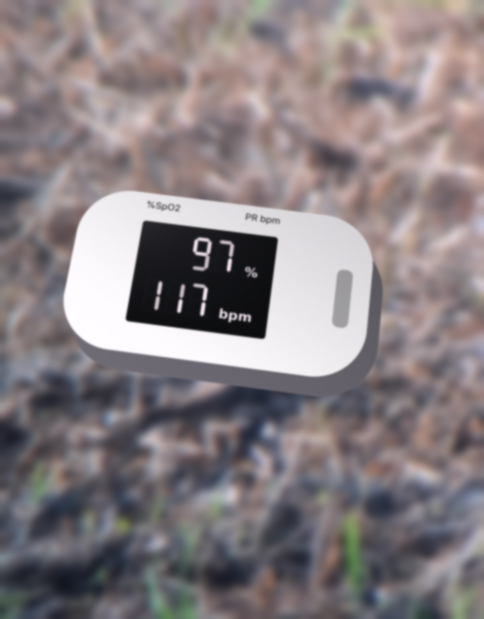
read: 97 %
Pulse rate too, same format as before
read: 117 bpm
